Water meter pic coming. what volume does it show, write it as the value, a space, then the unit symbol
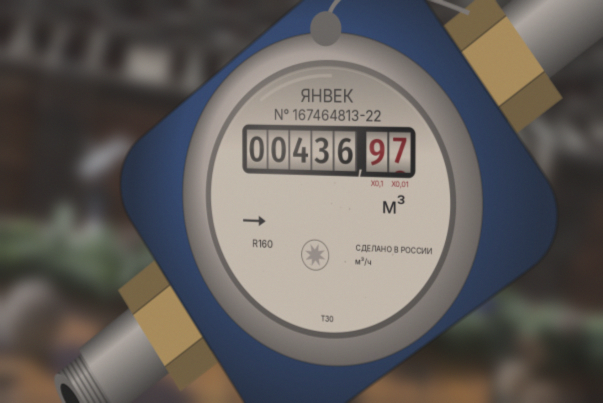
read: 436.97 m³
